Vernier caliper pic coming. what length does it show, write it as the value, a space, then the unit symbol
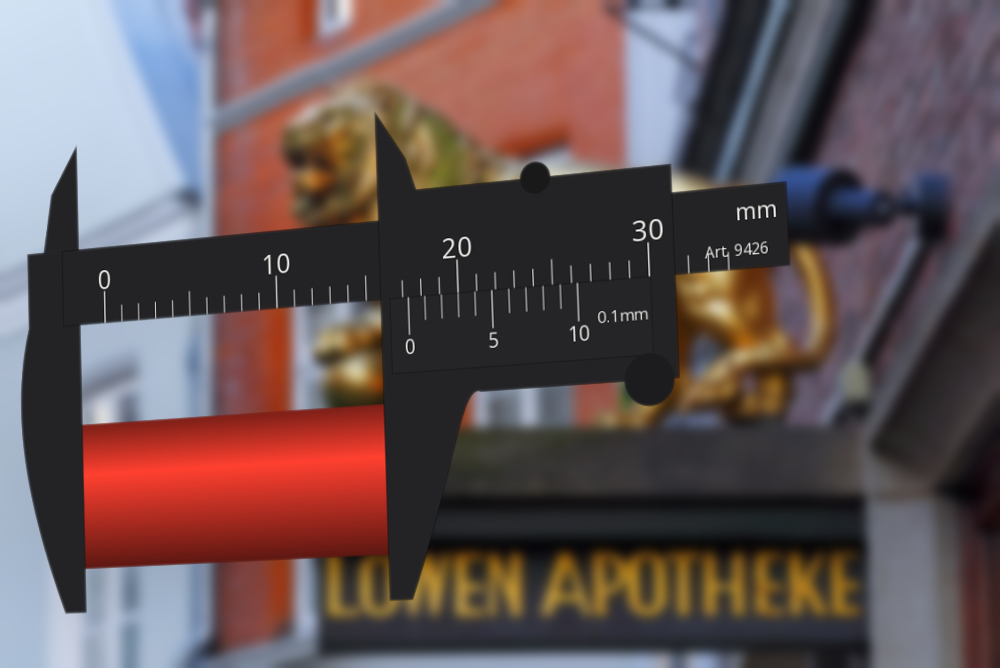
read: 17.3 mm
